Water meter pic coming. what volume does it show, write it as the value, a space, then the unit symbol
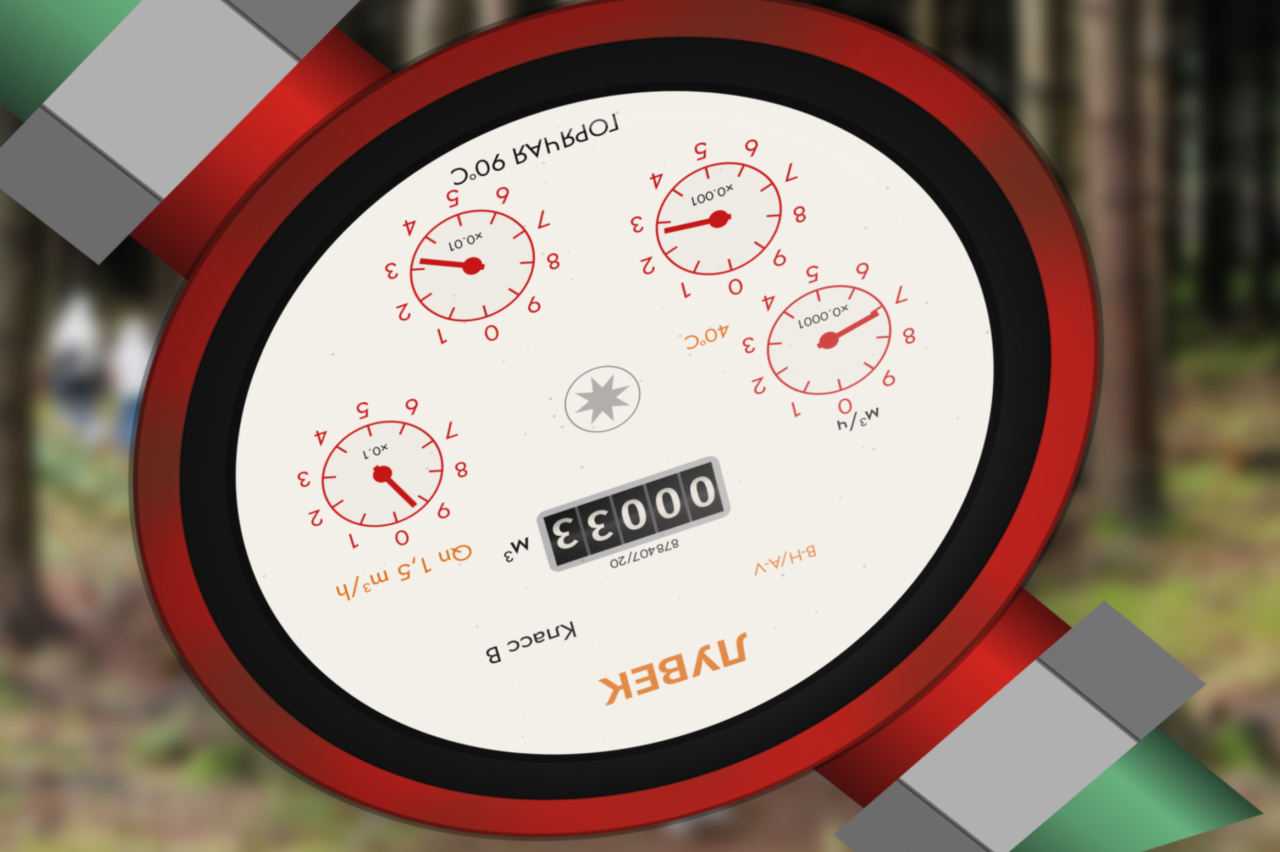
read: 32.9327 m³
